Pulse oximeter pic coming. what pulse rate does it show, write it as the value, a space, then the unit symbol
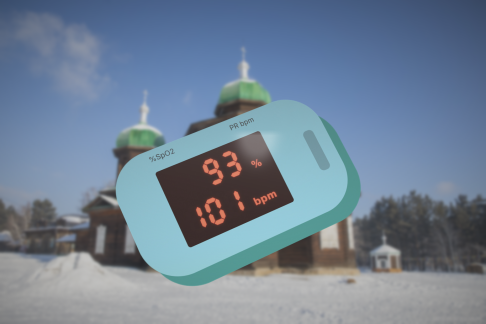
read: 101 bpm
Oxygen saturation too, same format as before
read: 93 %
